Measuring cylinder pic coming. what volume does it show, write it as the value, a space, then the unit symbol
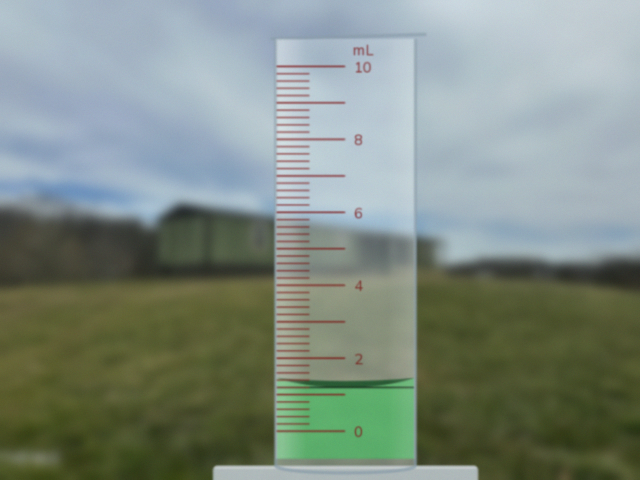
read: 1.2 mL
